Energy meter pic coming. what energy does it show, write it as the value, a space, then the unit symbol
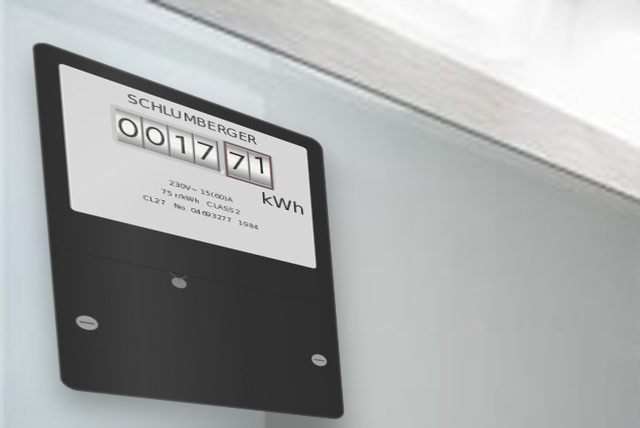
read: 17.71 kWh
